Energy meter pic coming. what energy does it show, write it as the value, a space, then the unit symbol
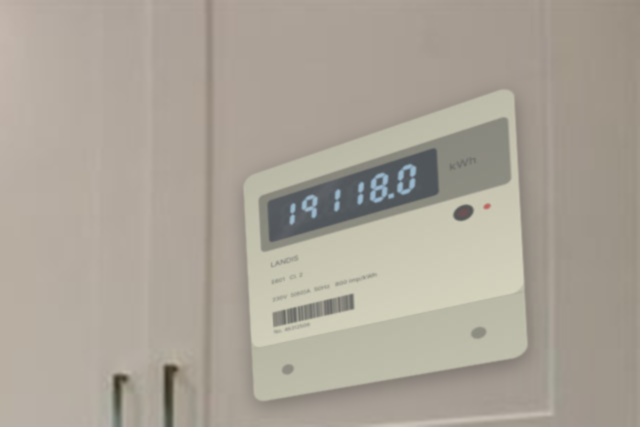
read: 19118.0 kWh
